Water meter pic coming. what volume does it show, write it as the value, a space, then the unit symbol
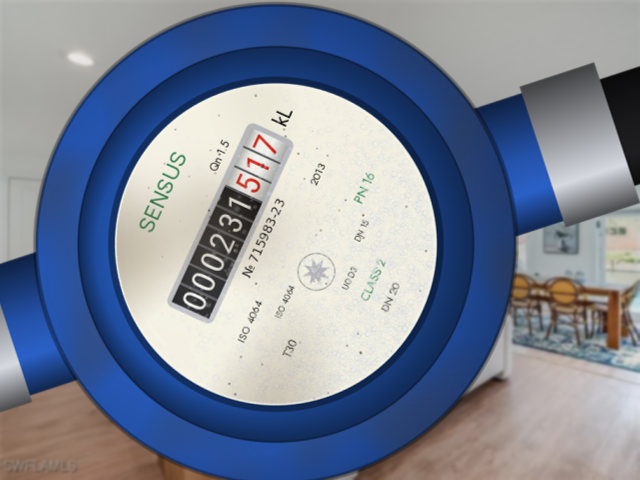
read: 231.517 kL
